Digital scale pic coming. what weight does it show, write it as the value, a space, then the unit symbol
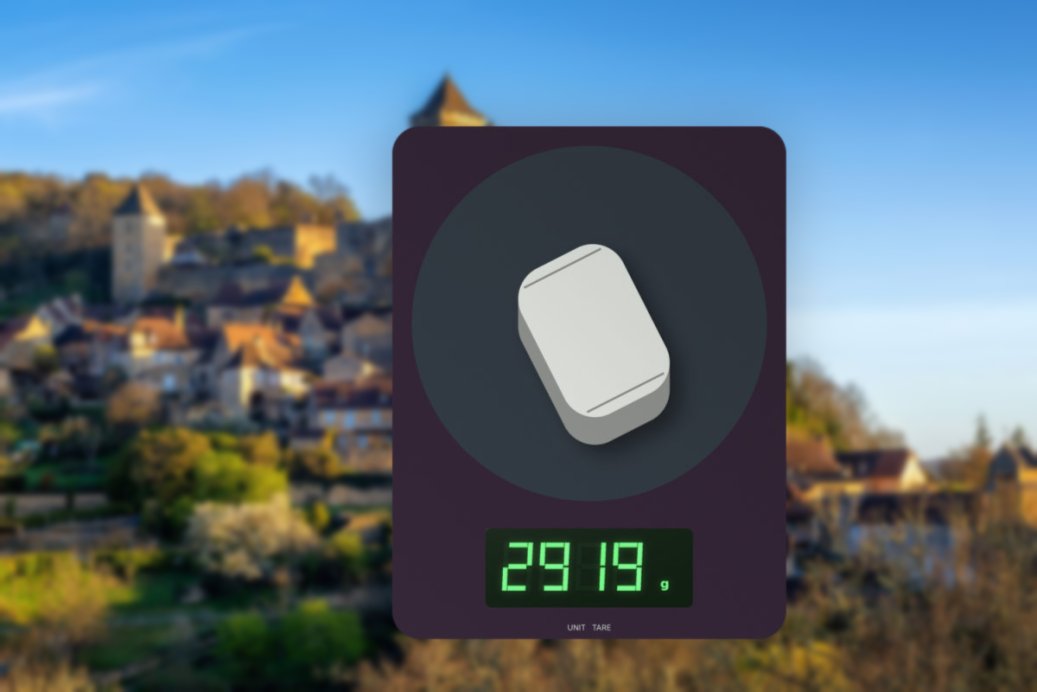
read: 2919 g
